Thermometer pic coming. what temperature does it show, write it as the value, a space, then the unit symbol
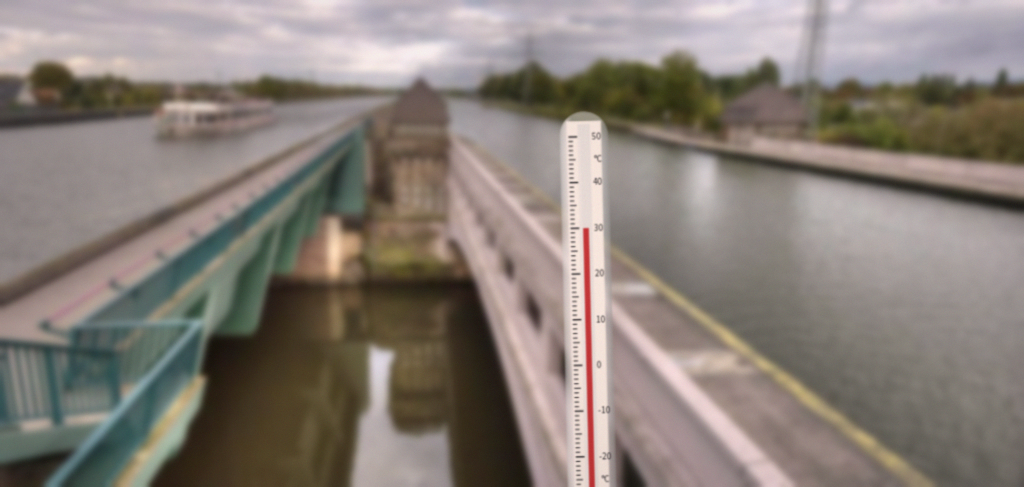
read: 30 °C
